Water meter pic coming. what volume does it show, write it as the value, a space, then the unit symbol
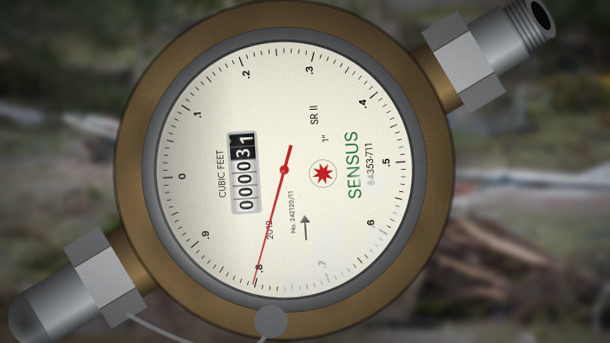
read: 30.80 ft³
